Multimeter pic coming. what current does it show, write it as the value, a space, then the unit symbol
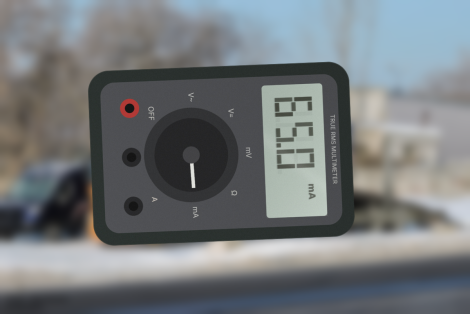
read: 65.0 mA
